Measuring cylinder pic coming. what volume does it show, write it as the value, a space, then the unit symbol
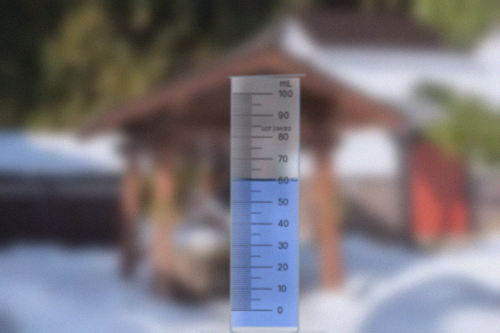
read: 60 mL
